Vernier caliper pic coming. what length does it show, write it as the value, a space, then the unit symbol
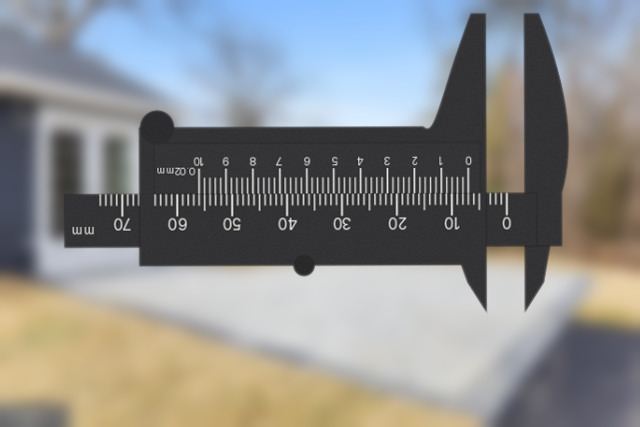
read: 7.0 mm
